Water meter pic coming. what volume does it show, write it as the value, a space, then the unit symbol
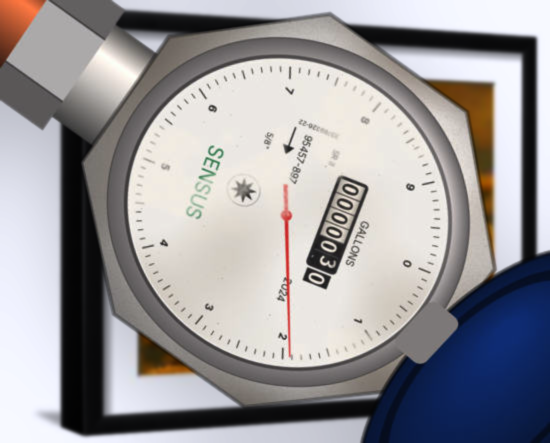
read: 31.9 gal
